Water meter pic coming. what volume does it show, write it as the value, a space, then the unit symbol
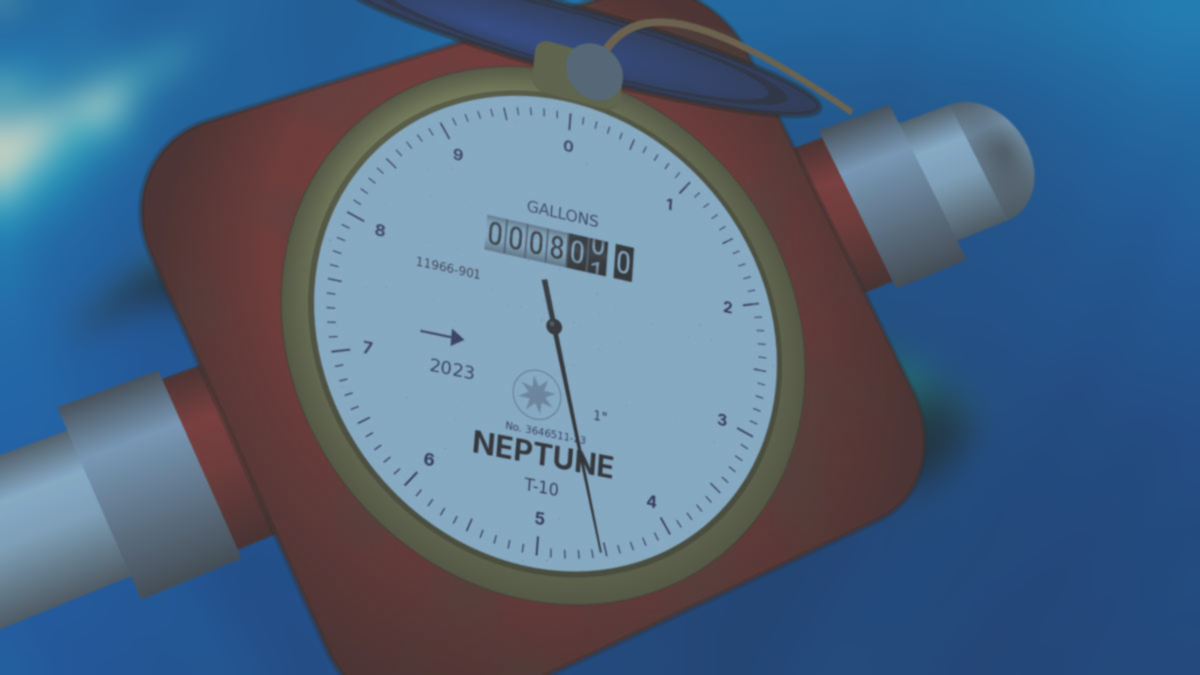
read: 8004.5 gal
